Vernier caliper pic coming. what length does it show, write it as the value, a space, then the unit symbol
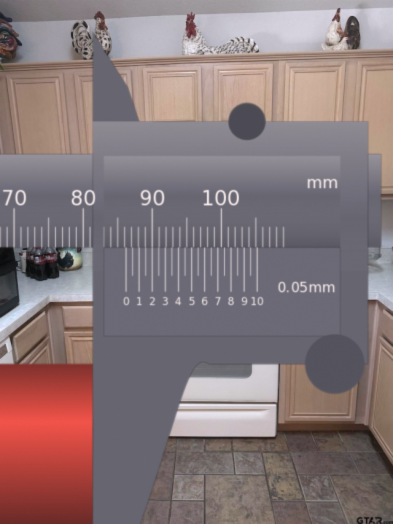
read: 86.2 mm
